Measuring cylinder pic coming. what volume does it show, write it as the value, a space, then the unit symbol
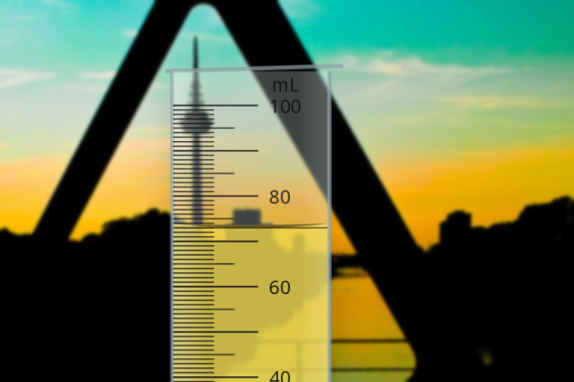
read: 73 mL
